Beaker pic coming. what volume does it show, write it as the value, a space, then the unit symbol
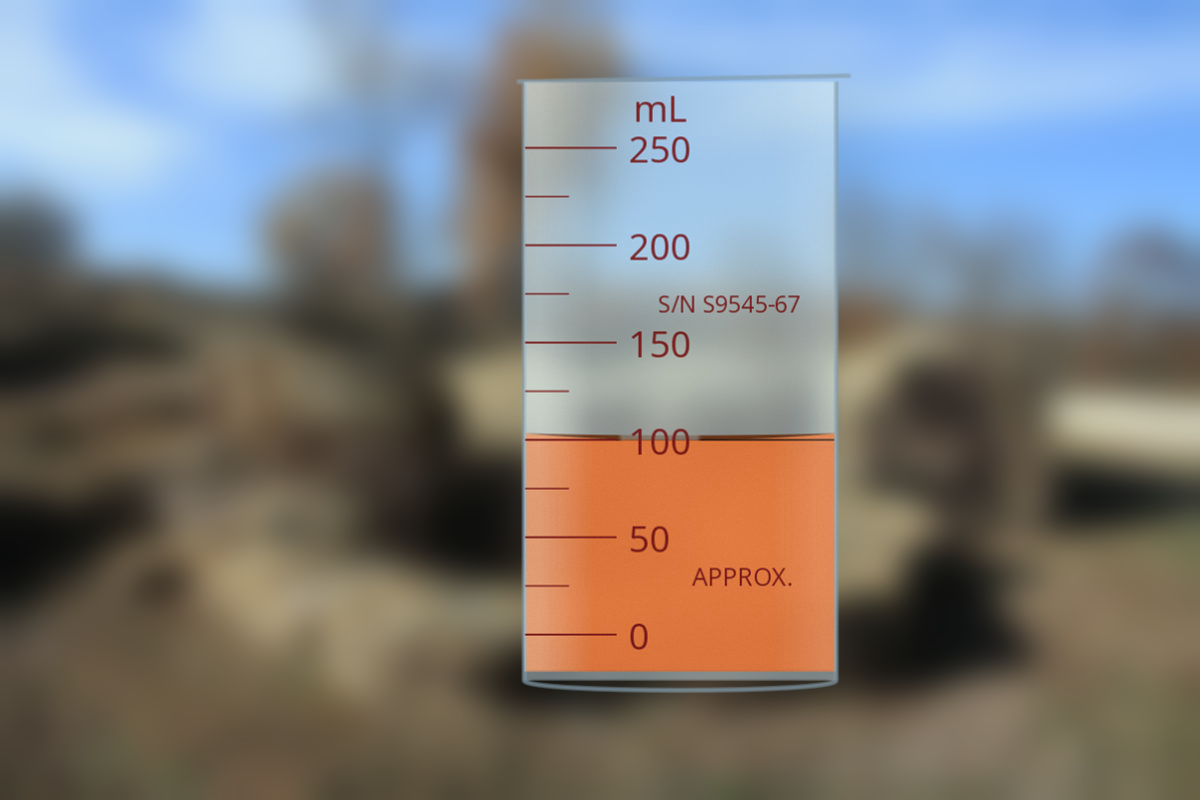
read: 100 mL
